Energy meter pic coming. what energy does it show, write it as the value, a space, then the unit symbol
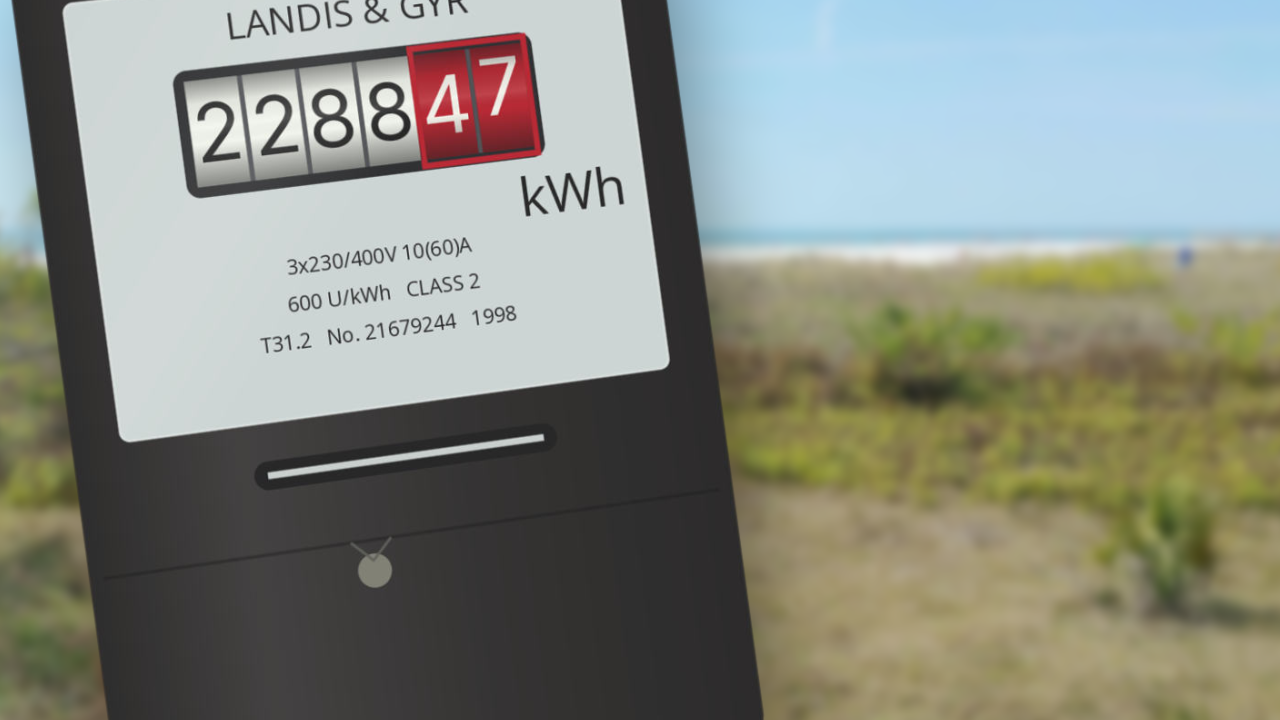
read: 2288.47 kWh
